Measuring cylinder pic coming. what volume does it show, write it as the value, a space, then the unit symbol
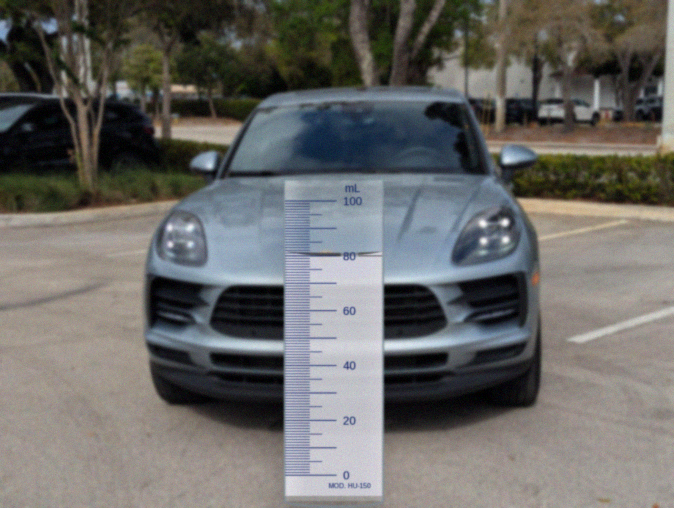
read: 80 mL
